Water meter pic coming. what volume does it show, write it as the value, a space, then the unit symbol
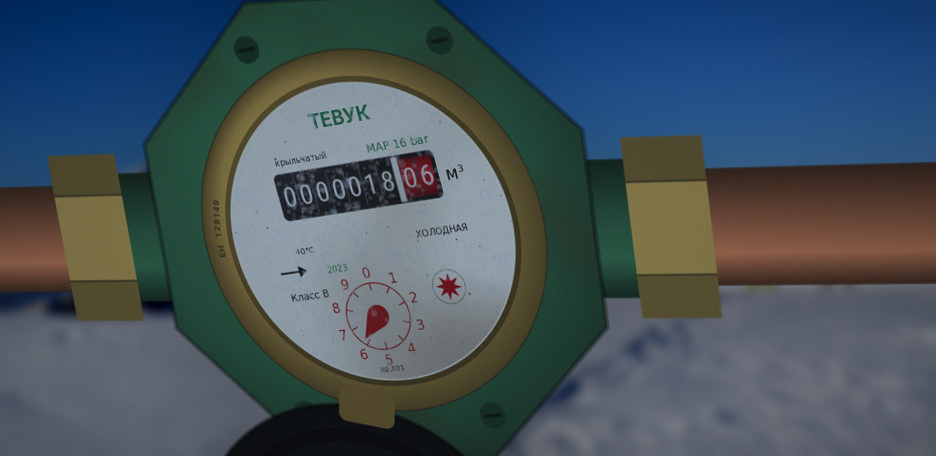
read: 18.066 m³
